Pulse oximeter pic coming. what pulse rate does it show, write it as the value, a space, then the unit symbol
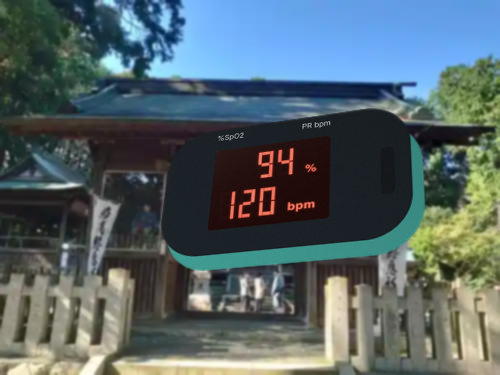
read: 120 bpm
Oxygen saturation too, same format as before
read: 94 %
